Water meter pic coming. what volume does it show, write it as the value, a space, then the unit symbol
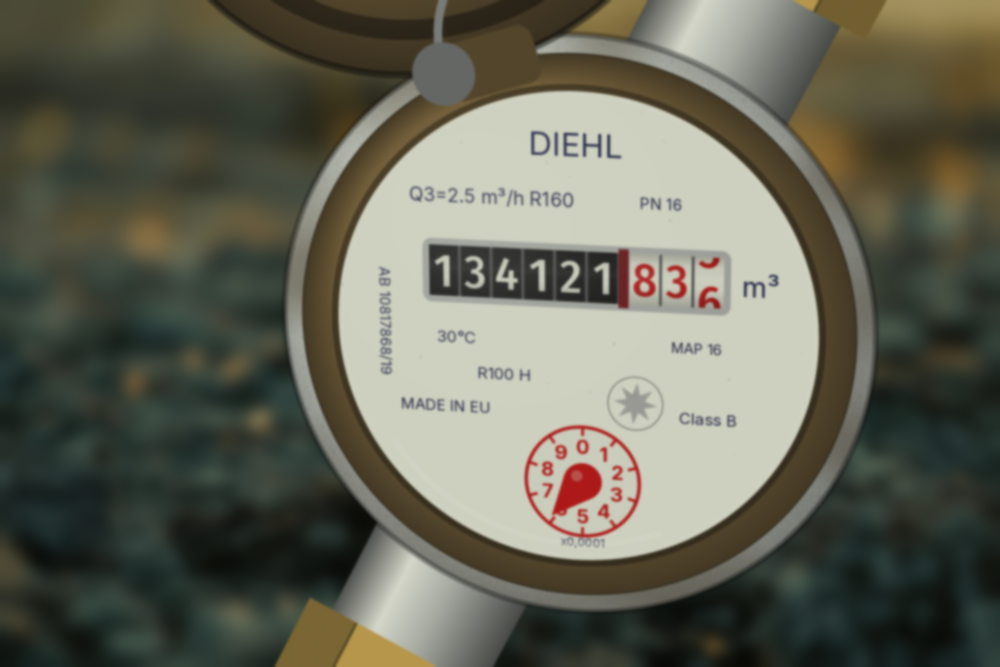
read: 134121.8356 m³
